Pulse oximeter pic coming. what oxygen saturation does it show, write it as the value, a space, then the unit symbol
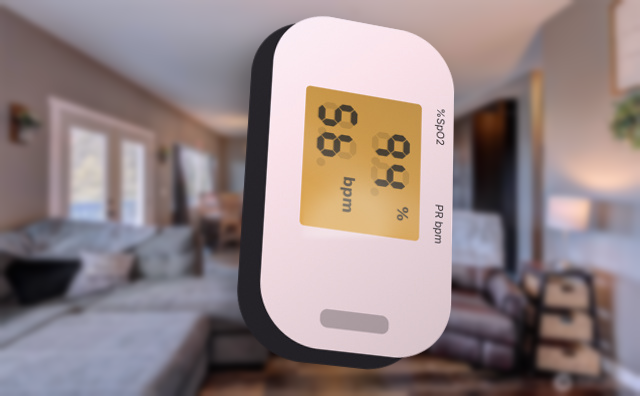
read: 94 %
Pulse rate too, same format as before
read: 56 bpm
